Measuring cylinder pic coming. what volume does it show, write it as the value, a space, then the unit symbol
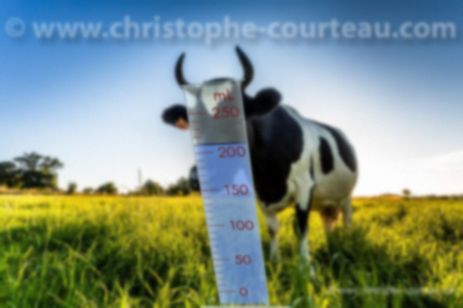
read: 210 mL
